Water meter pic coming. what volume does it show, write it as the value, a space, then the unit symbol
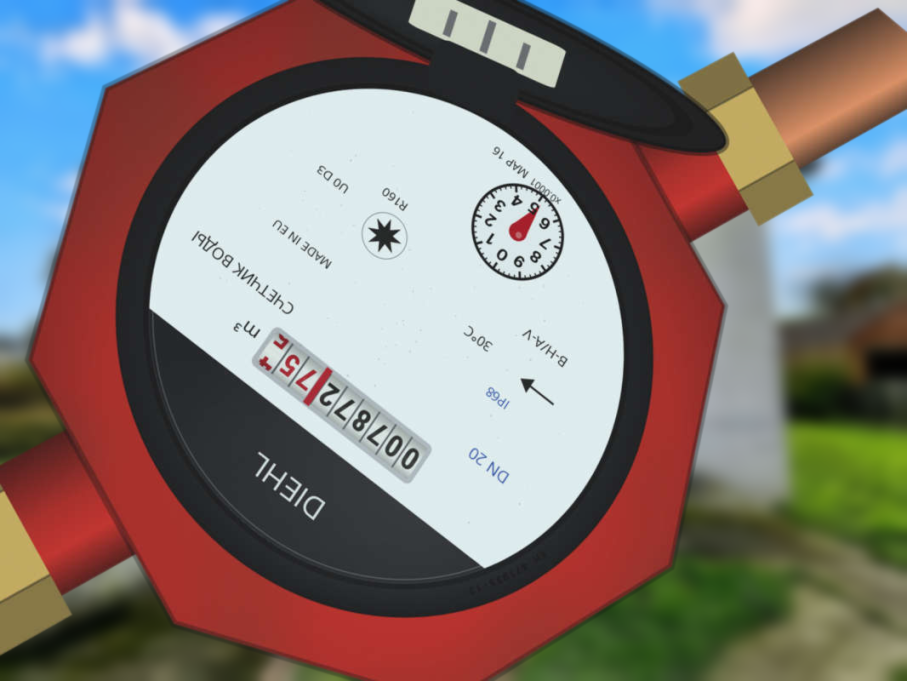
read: 7872.7545 m³
